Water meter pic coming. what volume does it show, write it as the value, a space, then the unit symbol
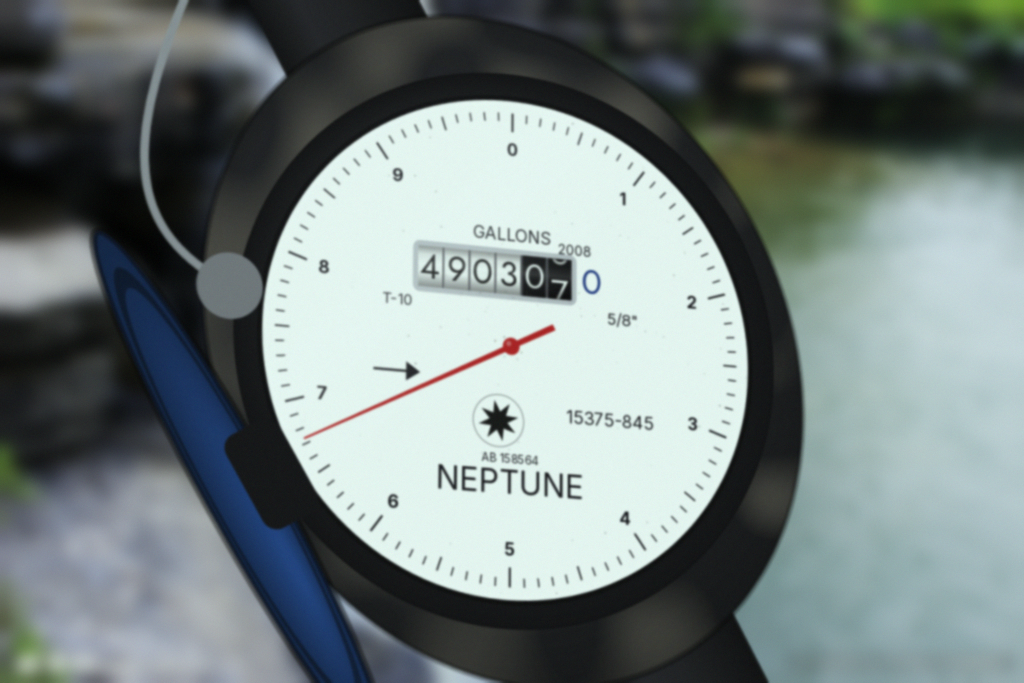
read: 4903066.7 gal
